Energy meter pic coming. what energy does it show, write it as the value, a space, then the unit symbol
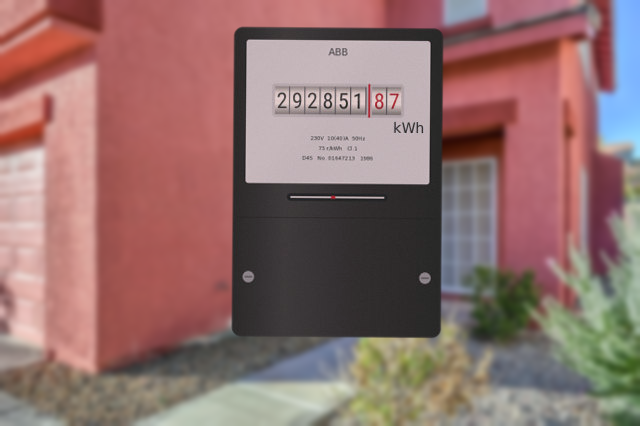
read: 292851.87 kWh
